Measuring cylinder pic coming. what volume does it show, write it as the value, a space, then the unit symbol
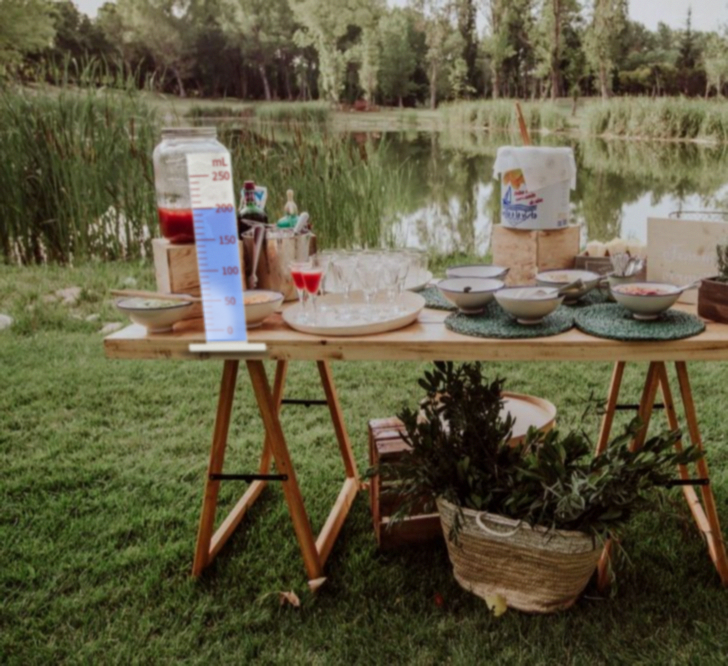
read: 200 mL
